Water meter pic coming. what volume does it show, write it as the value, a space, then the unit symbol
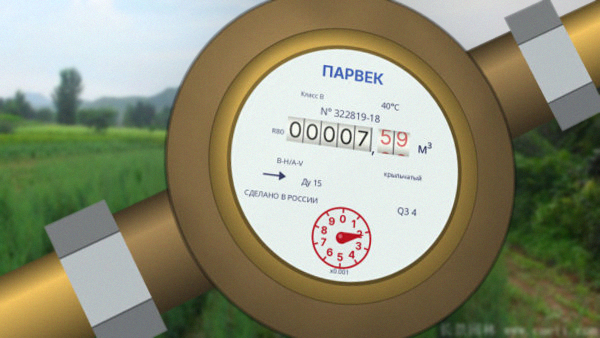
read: 7.592 m³
